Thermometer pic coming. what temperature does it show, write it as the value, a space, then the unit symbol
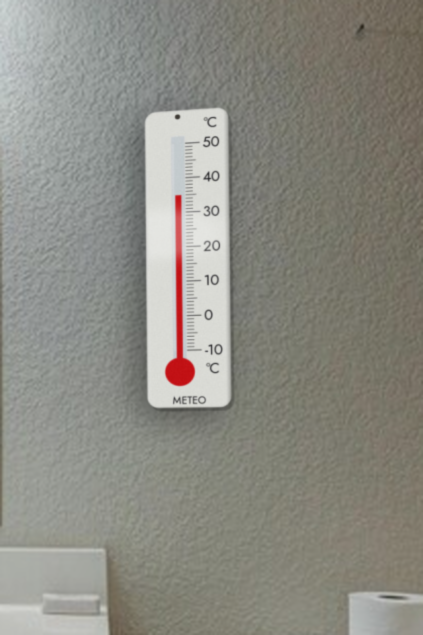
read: 35 °C
